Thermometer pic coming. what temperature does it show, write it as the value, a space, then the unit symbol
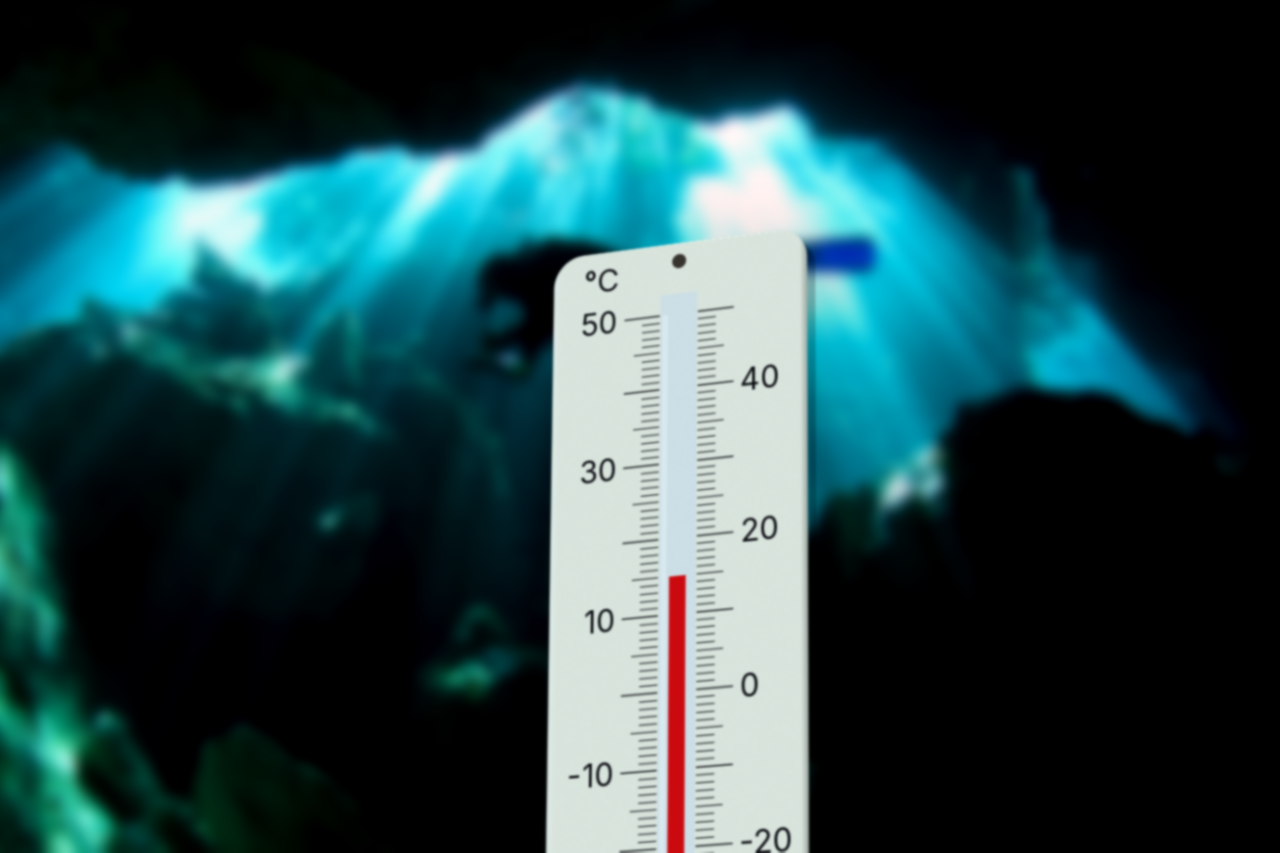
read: 15 °C
